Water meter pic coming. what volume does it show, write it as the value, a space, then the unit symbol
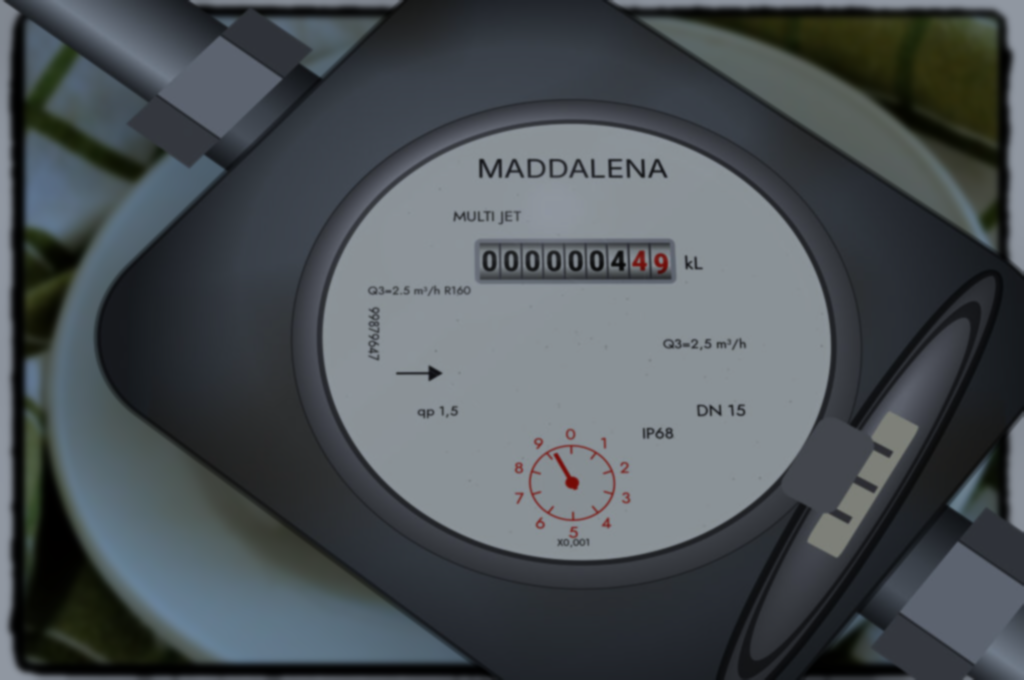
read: 4.489 kL
